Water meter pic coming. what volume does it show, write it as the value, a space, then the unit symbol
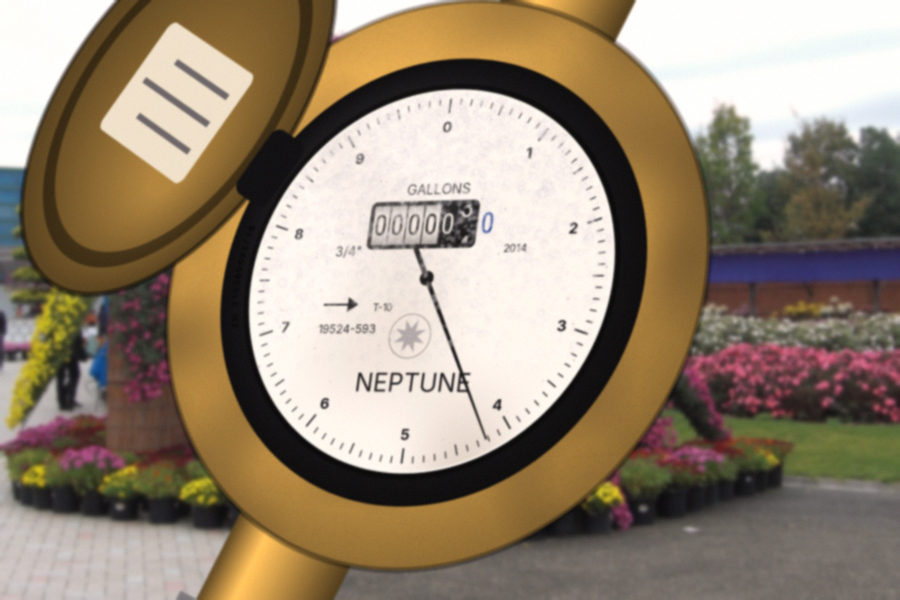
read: 34.2 gal
